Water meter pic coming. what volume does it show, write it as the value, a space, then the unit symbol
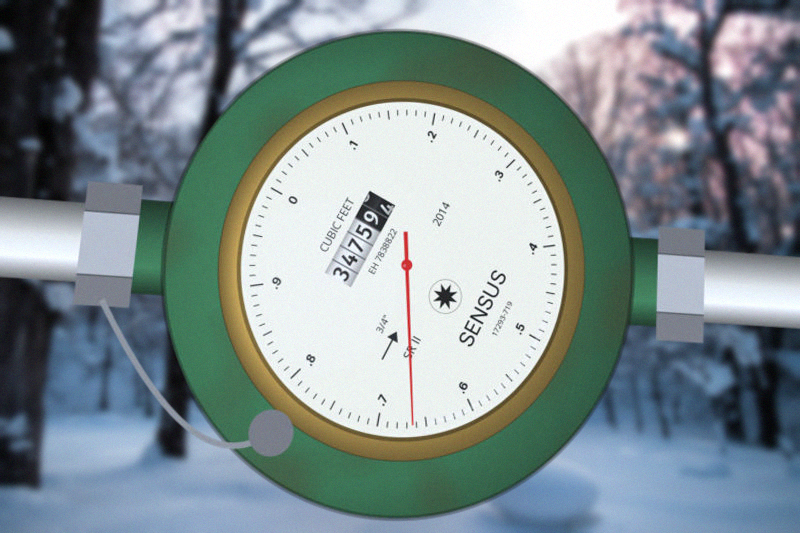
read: 347593.66 ft³
